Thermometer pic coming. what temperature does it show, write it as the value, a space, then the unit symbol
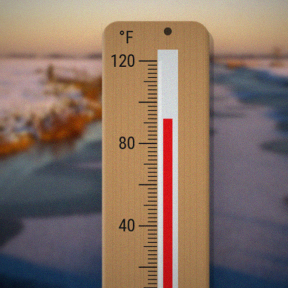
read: 92 °F
